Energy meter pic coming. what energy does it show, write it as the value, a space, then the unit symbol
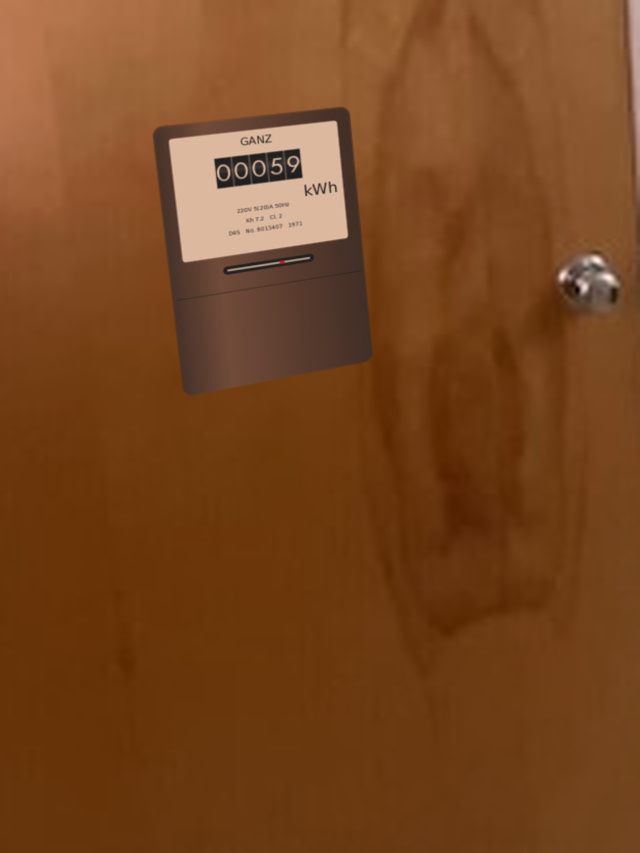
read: 59 kWh
